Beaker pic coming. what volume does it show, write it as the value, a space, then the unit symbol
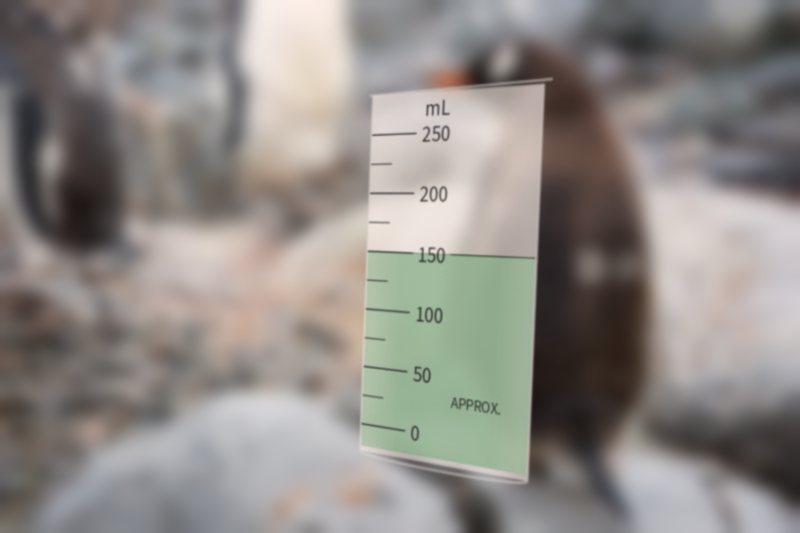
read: 150 mL
